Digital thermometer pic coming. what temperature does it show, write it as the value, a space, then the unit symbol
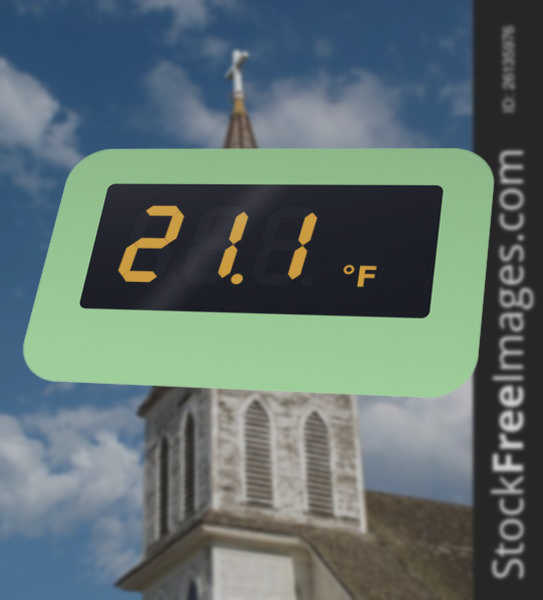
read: 21.1 °F
